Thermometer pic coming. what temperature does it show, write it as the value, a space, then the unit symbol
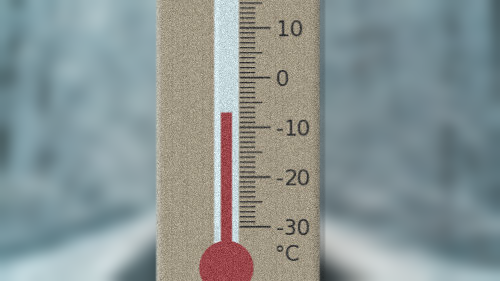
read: -7 °C
